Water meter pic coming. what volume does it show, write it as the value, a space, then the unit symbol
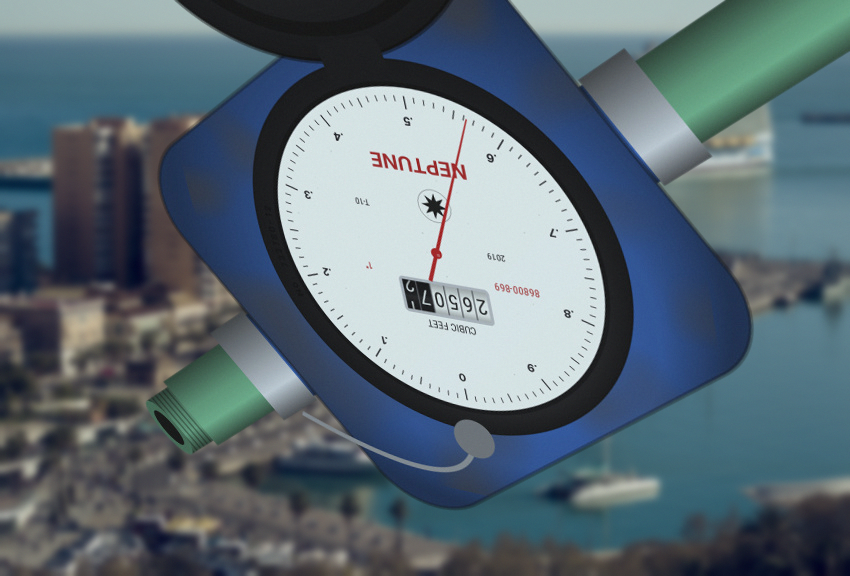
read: 265071.56 ft³
